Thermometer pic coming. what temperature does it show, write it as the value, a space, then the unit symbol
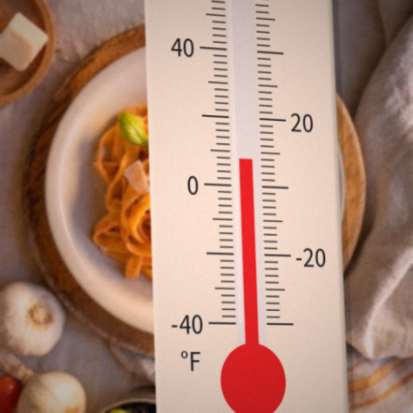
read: 8 °F
